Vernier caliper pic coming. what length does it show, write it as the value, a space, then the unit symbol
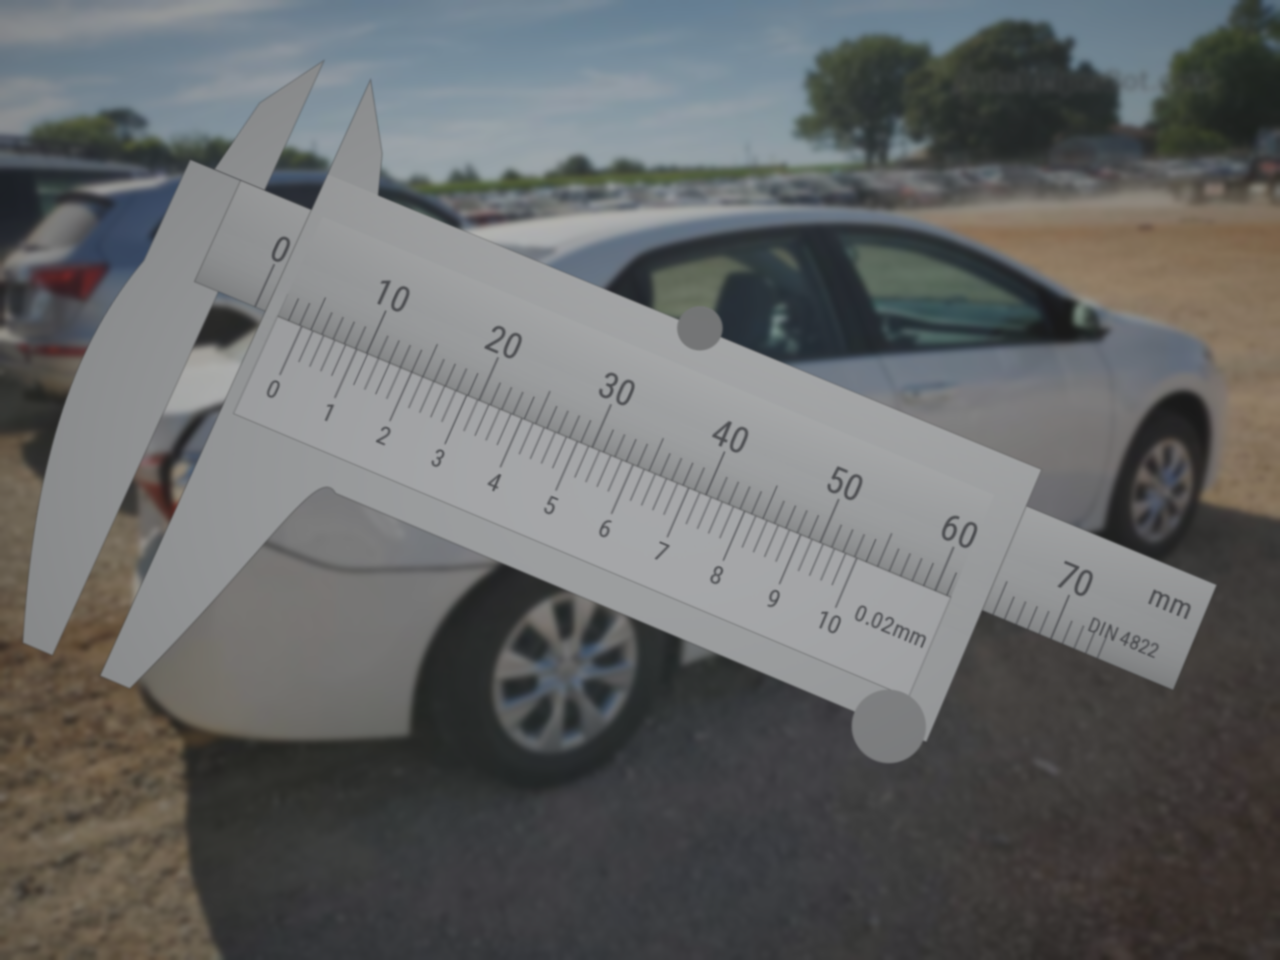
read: 4.2 mm
